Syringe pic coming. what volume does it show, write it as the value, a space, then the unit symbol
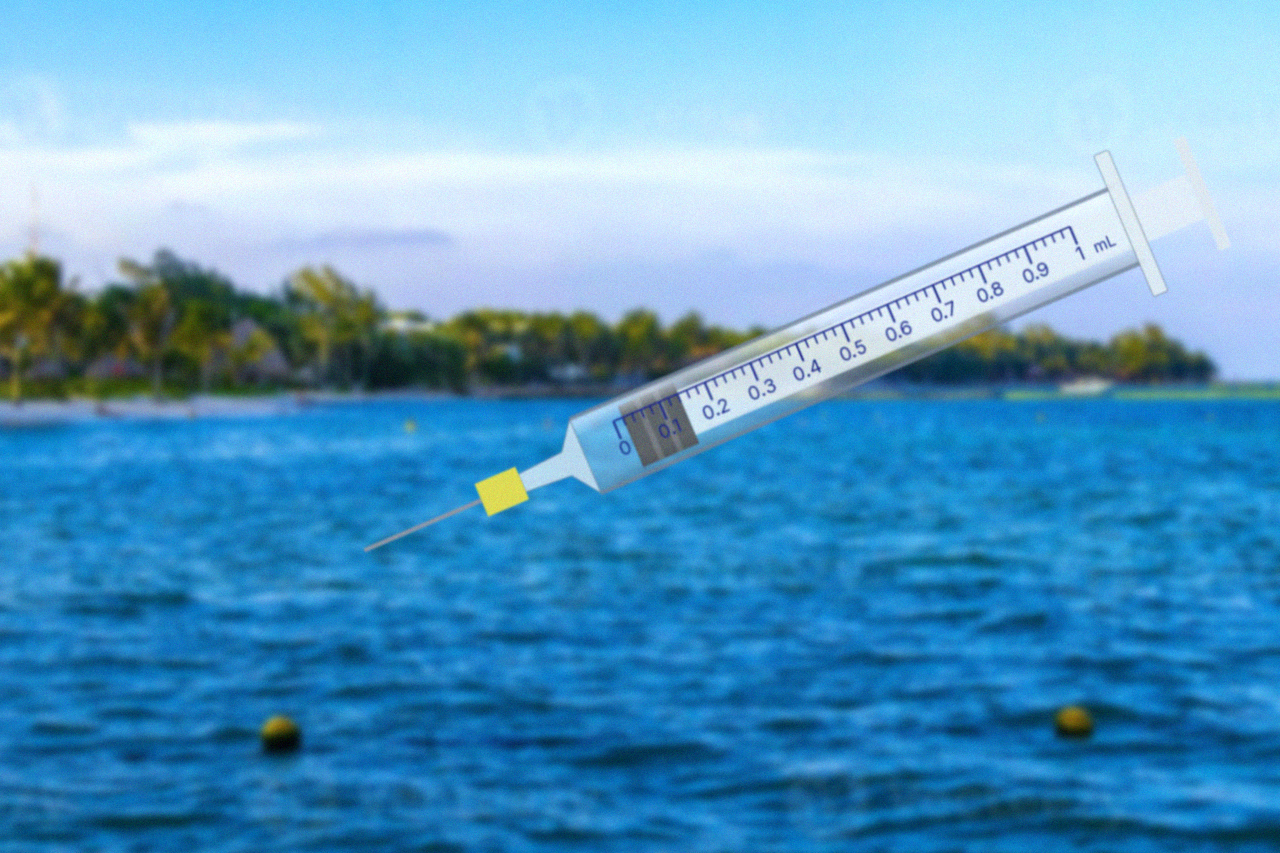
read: 0.02 mL
